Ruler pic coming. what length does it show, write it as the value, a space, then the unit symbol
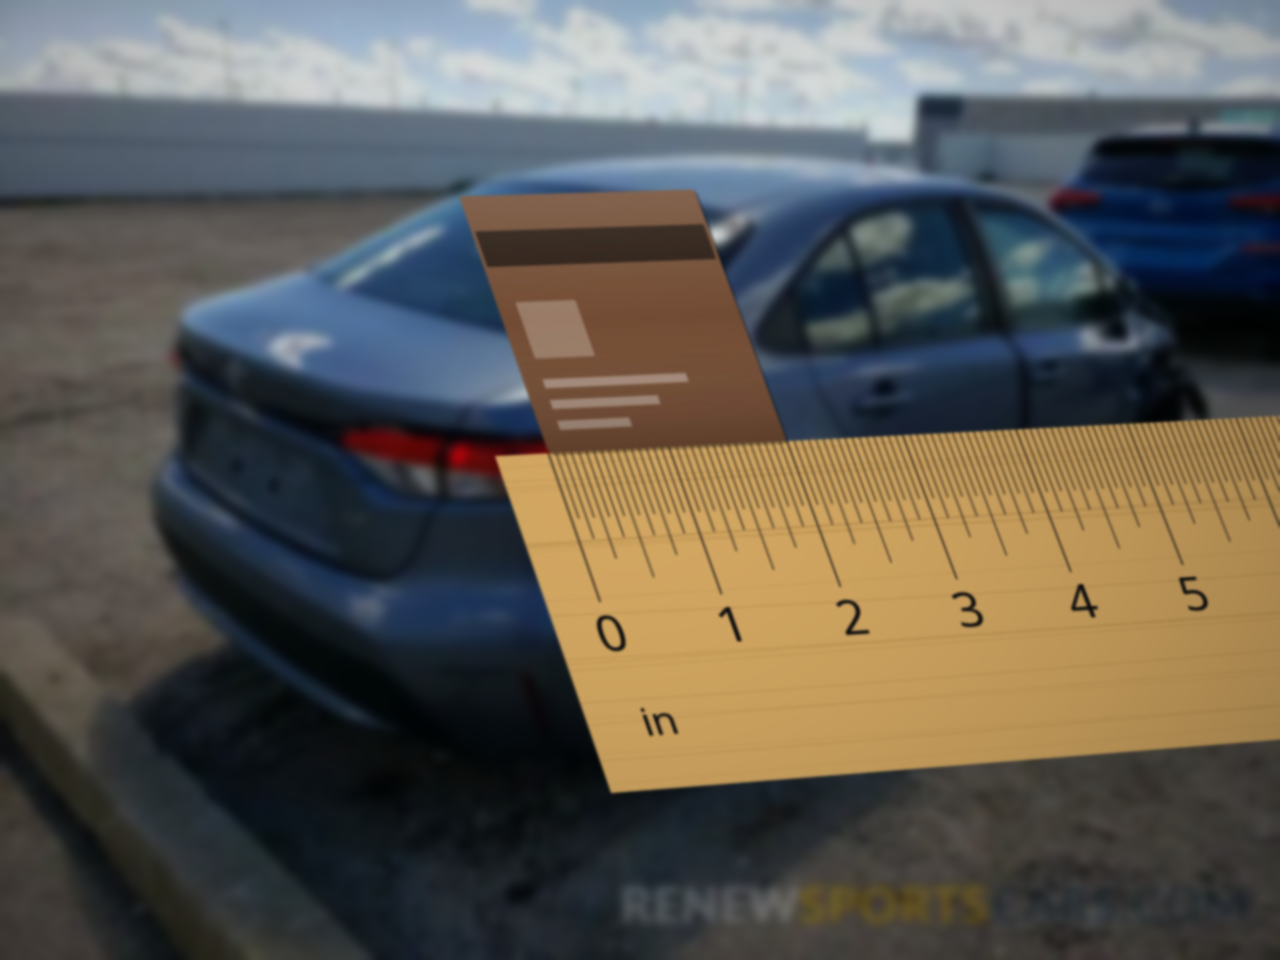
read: 2 in
